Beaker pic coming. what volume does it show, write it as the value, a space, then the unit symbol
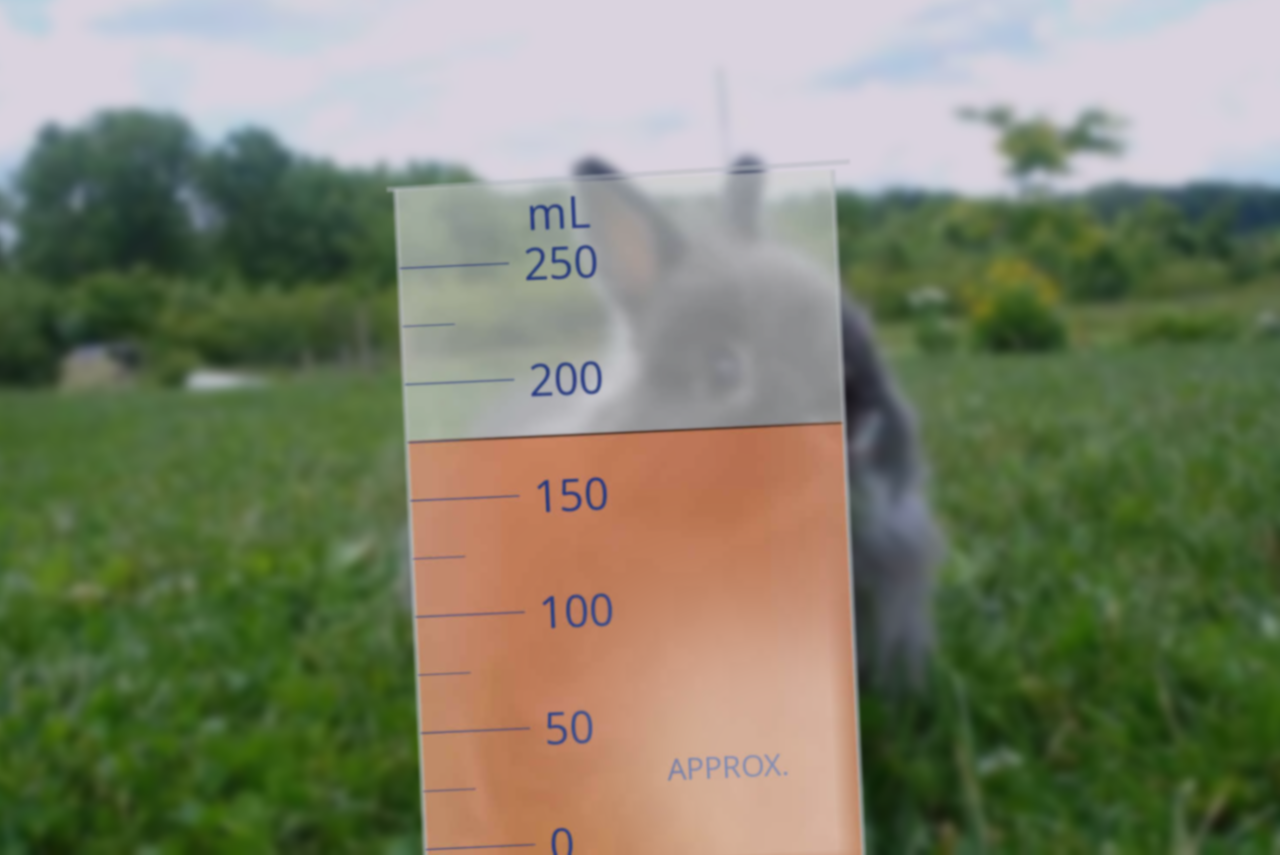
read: 175 mL
